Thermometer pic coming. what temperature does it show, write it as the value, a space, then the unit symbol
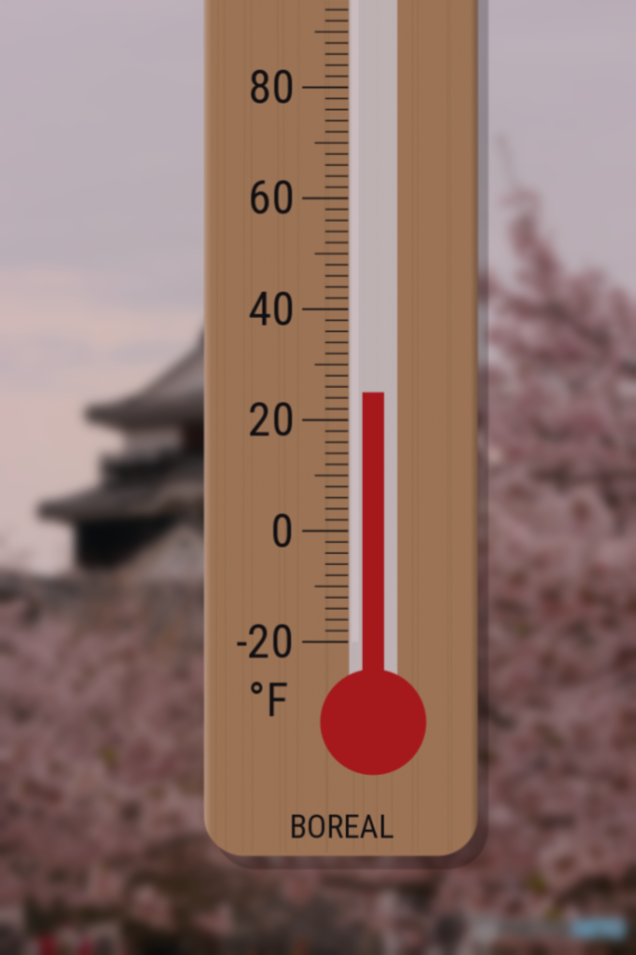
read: 25 °F
